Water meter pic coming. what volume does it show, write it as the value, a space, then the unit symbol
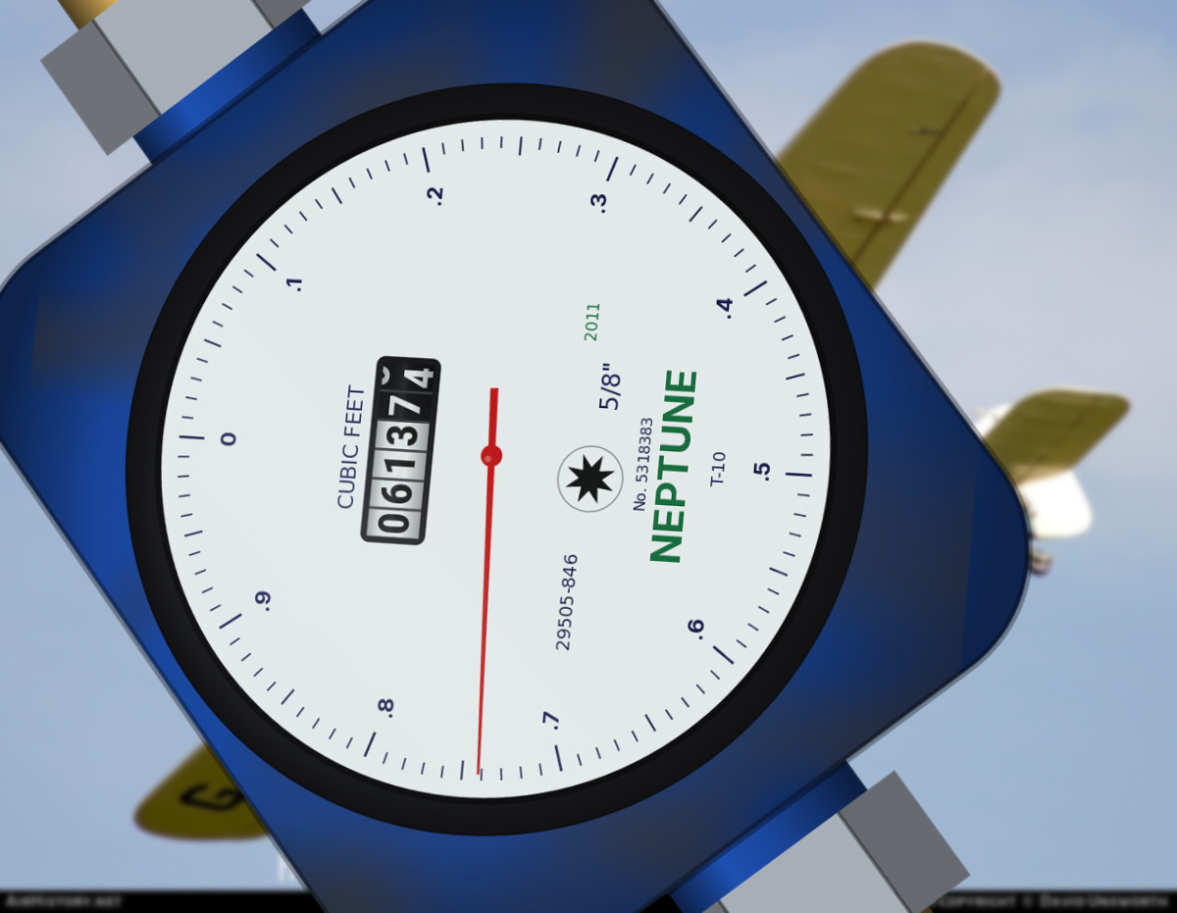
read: 61373.74 ft³
